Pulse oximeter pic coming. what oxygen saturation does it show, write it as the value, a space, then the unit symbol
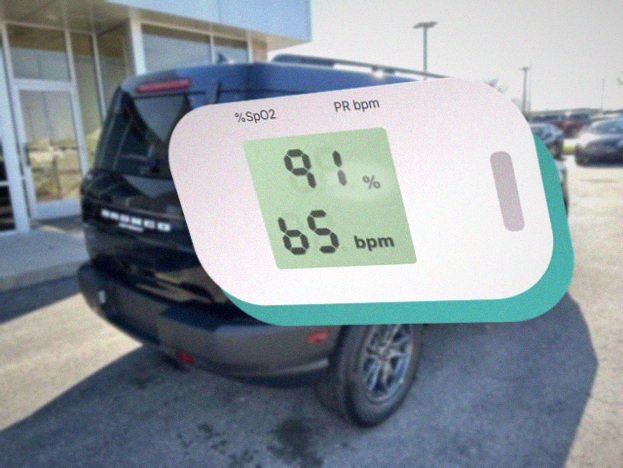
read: 91 %
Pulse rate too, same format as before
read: 65 bpm
